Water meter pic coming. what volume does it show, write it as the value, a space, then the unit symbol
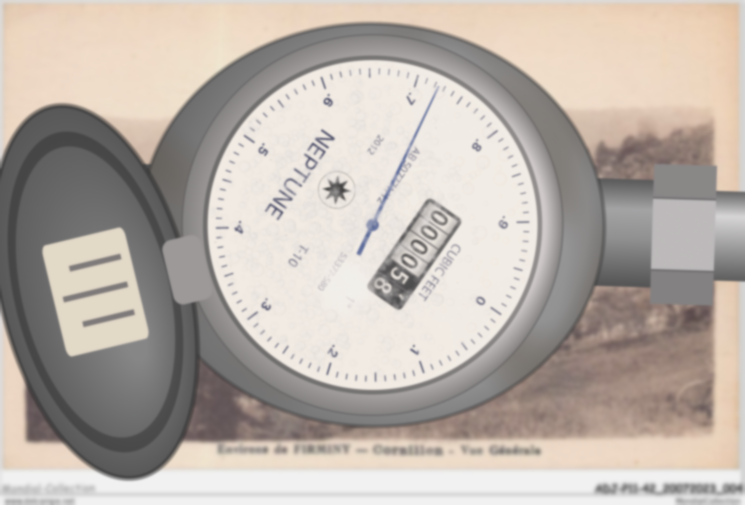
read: 57.72 ft³
